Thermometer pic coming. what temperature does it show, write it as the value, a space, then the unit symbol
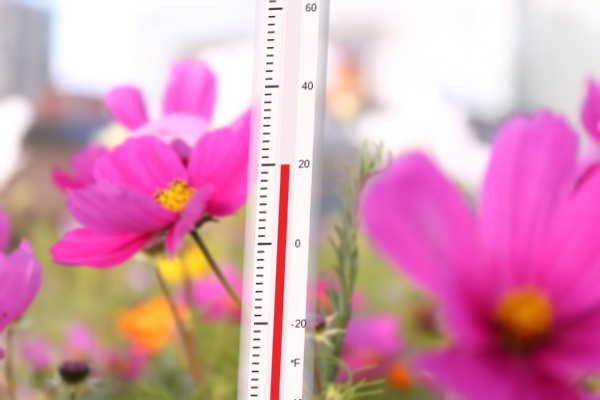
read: 20 °F
